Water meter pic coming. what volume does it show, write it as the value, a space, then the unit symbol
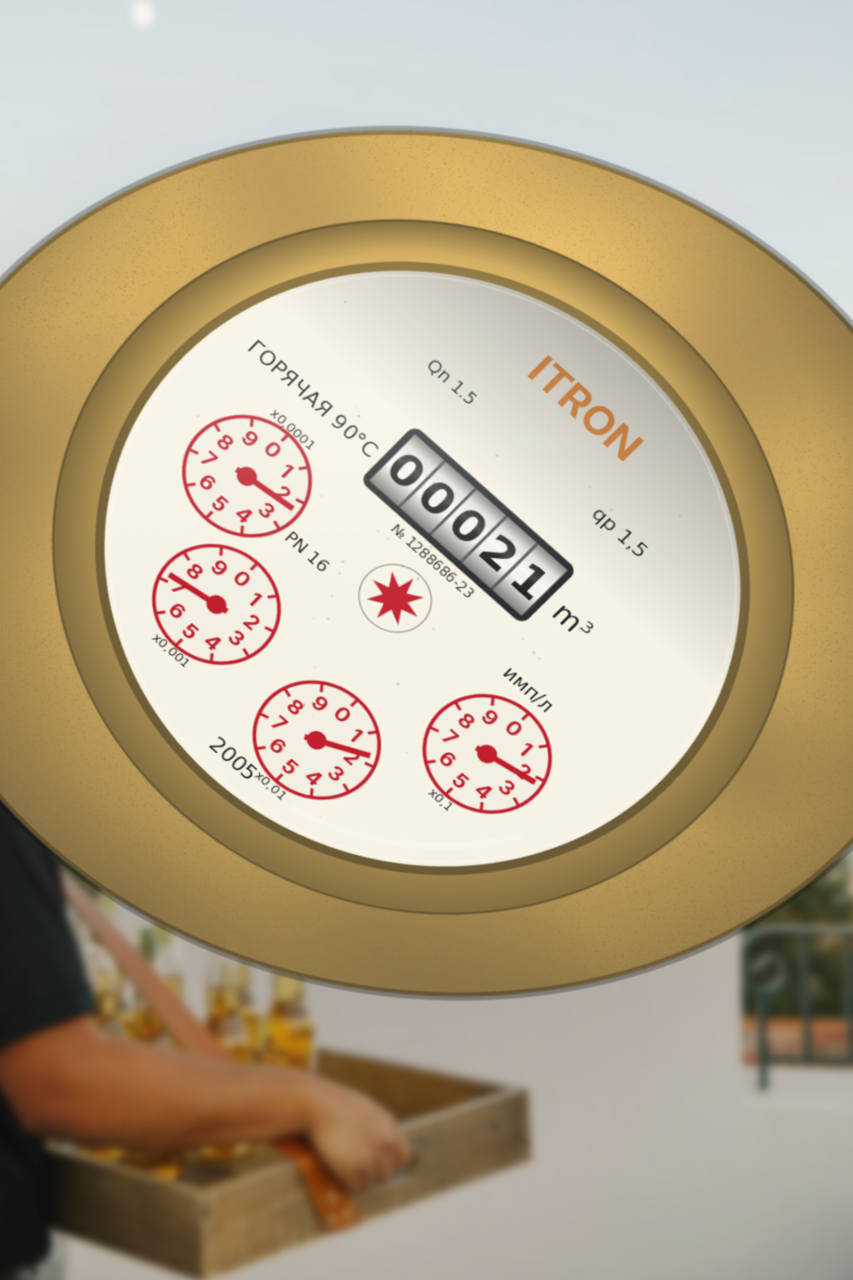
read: 21.2172 m³
